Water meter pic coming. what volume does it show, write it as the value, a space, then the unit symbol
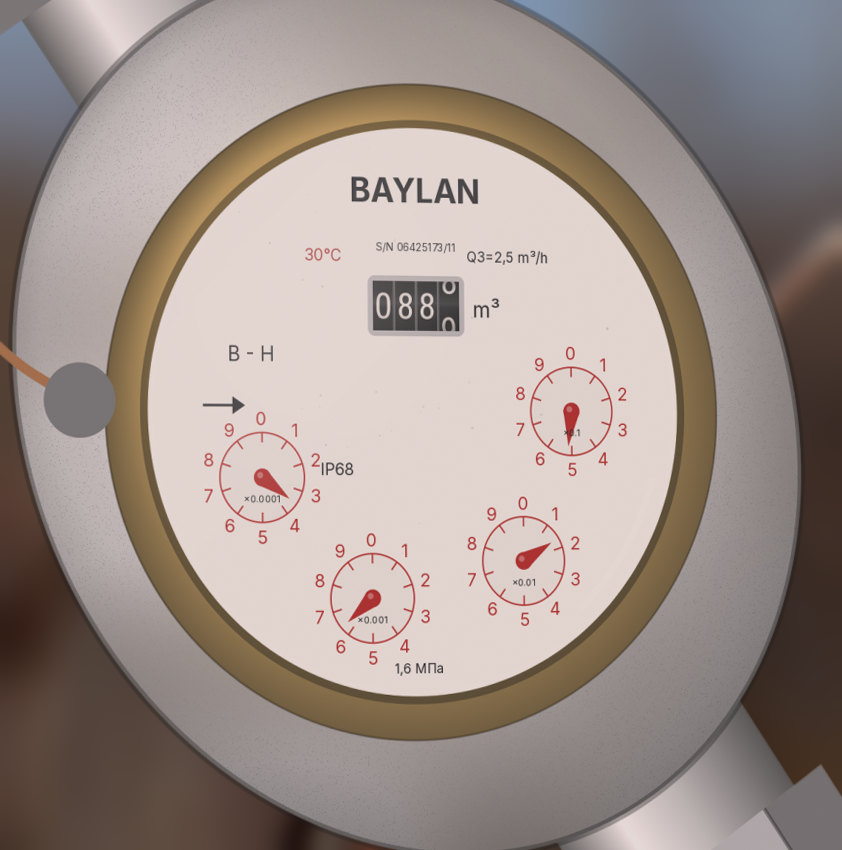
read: 888.5163 m³
